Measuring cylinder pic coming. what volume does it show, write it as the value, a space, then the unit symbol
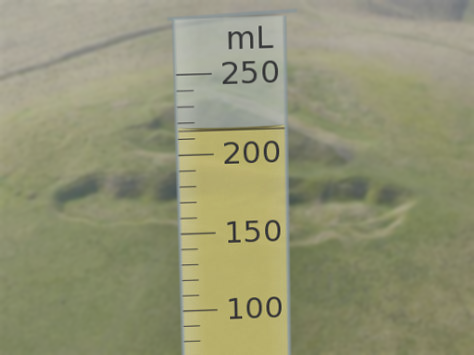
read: 215 mL
